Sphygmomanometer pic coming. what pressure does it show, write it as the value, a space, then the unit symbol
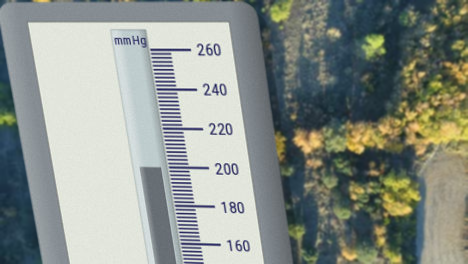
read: 200 mmHg
